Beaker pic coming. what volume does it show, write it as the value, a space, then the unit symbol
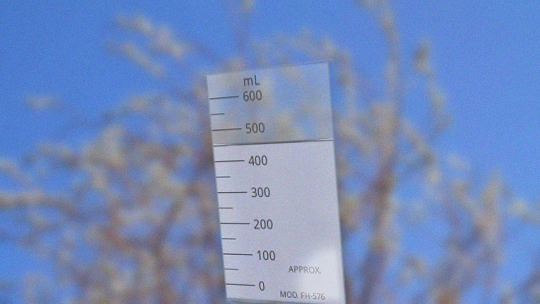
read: 450 mL
